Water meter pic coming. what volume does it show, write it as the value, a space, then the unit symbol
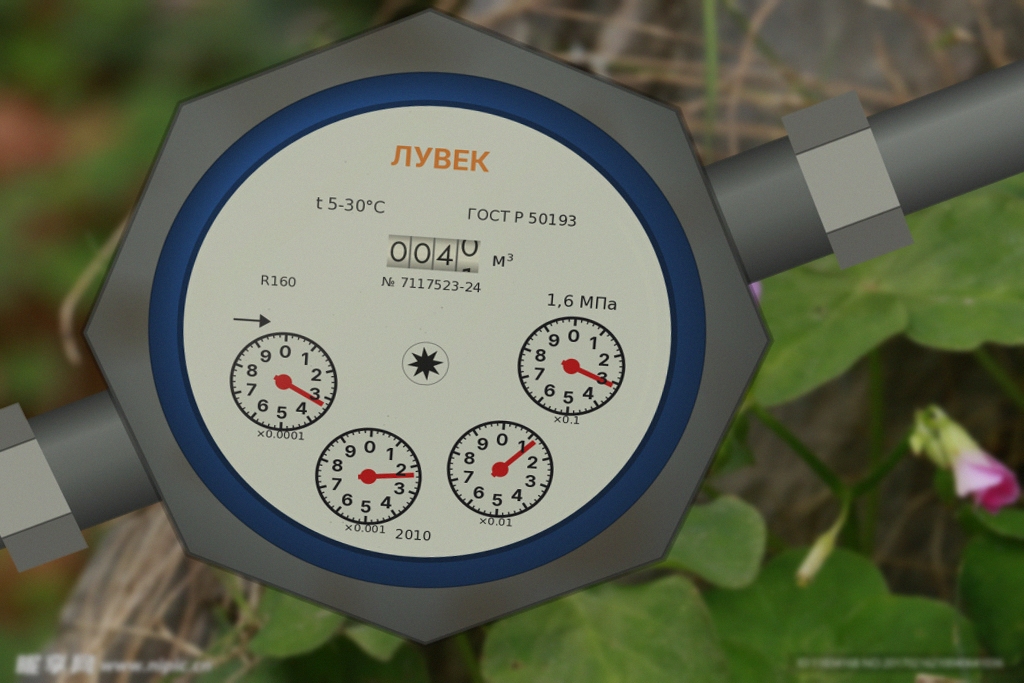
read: 40.3123 m³
